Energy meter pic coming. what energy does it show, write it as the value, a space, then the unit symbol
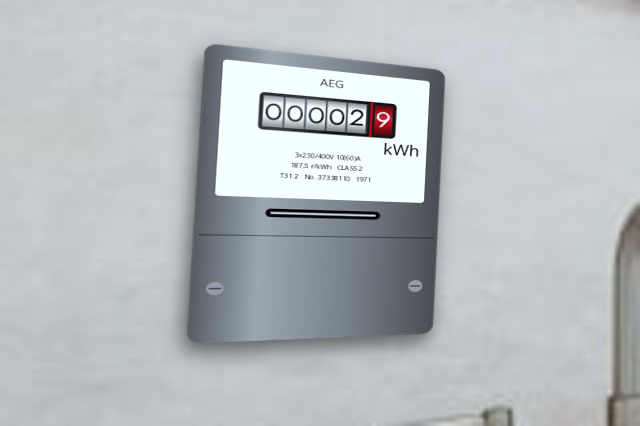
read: 2.9 kWh
